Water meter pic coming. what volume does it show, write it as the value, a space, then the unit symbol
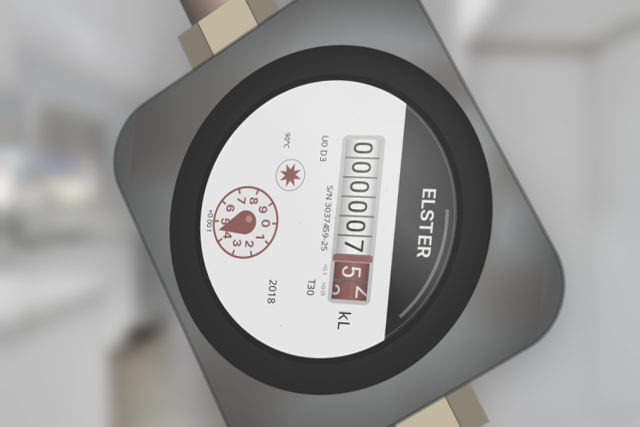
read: 7.524 kL
